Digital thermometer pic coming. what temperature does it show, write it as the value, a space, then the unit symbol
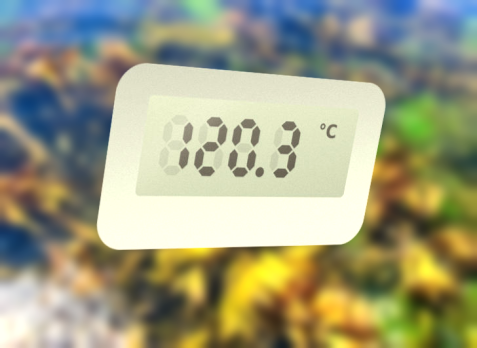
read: 120.3 °C
